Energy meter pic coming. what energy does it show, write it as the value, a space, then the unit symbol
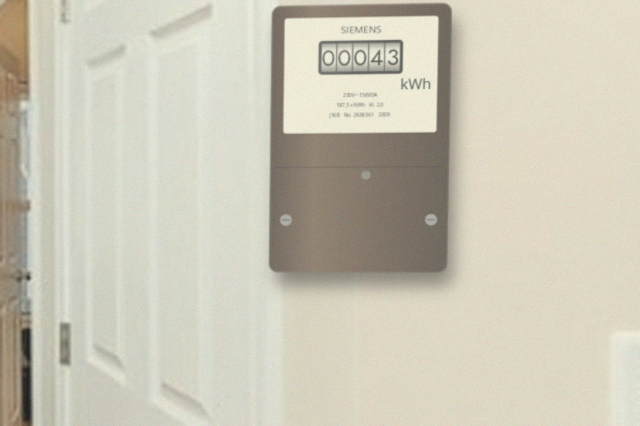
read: 43 kWh
